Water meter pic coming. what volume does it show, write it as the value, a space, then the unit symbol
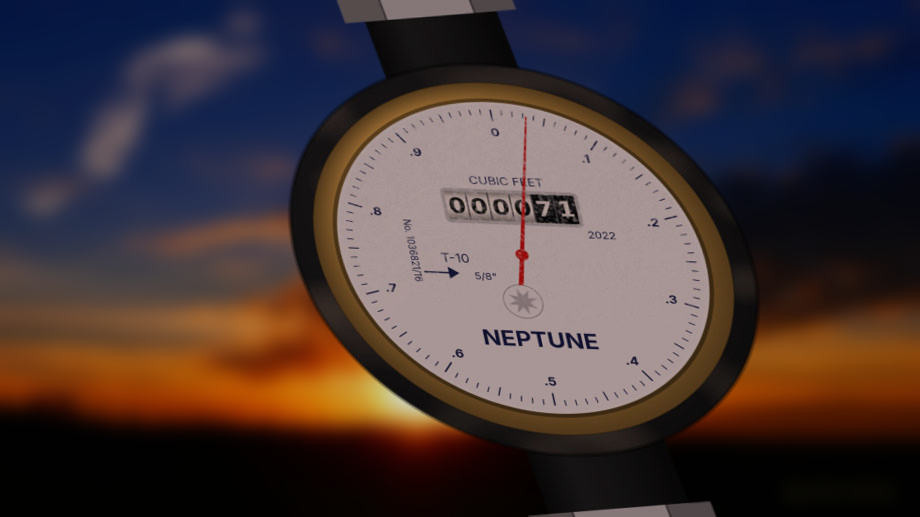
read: 71.03 ft³
